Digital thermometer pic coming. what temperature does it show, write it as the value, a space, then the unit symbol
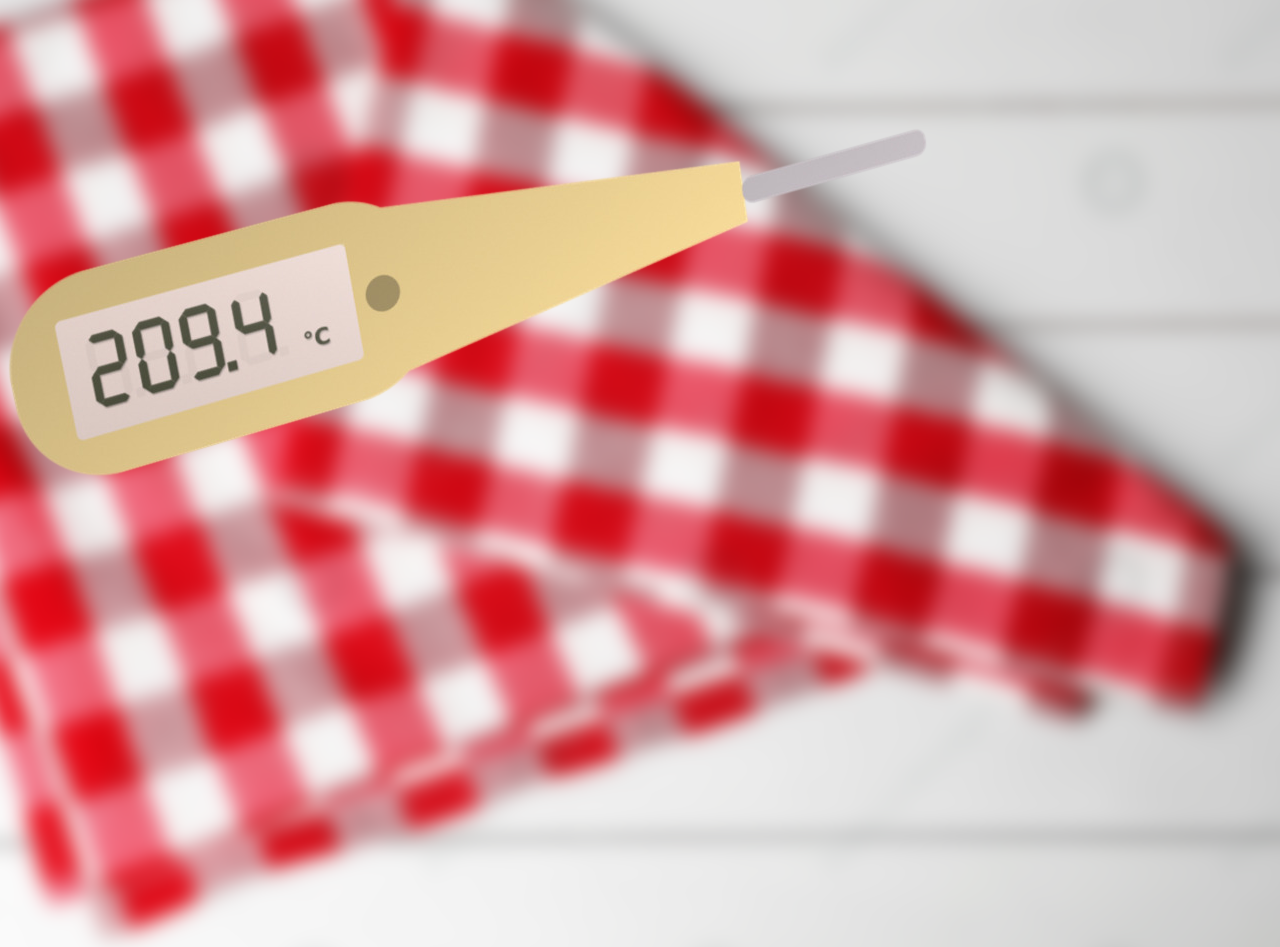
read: 209.4 °C
